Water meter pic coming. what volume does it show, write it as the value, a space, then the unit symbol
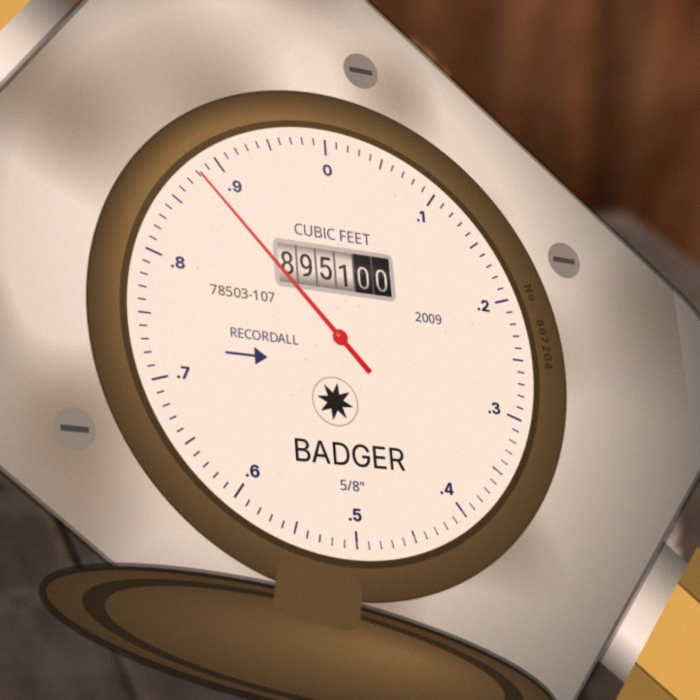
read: 895099.88 ft³
